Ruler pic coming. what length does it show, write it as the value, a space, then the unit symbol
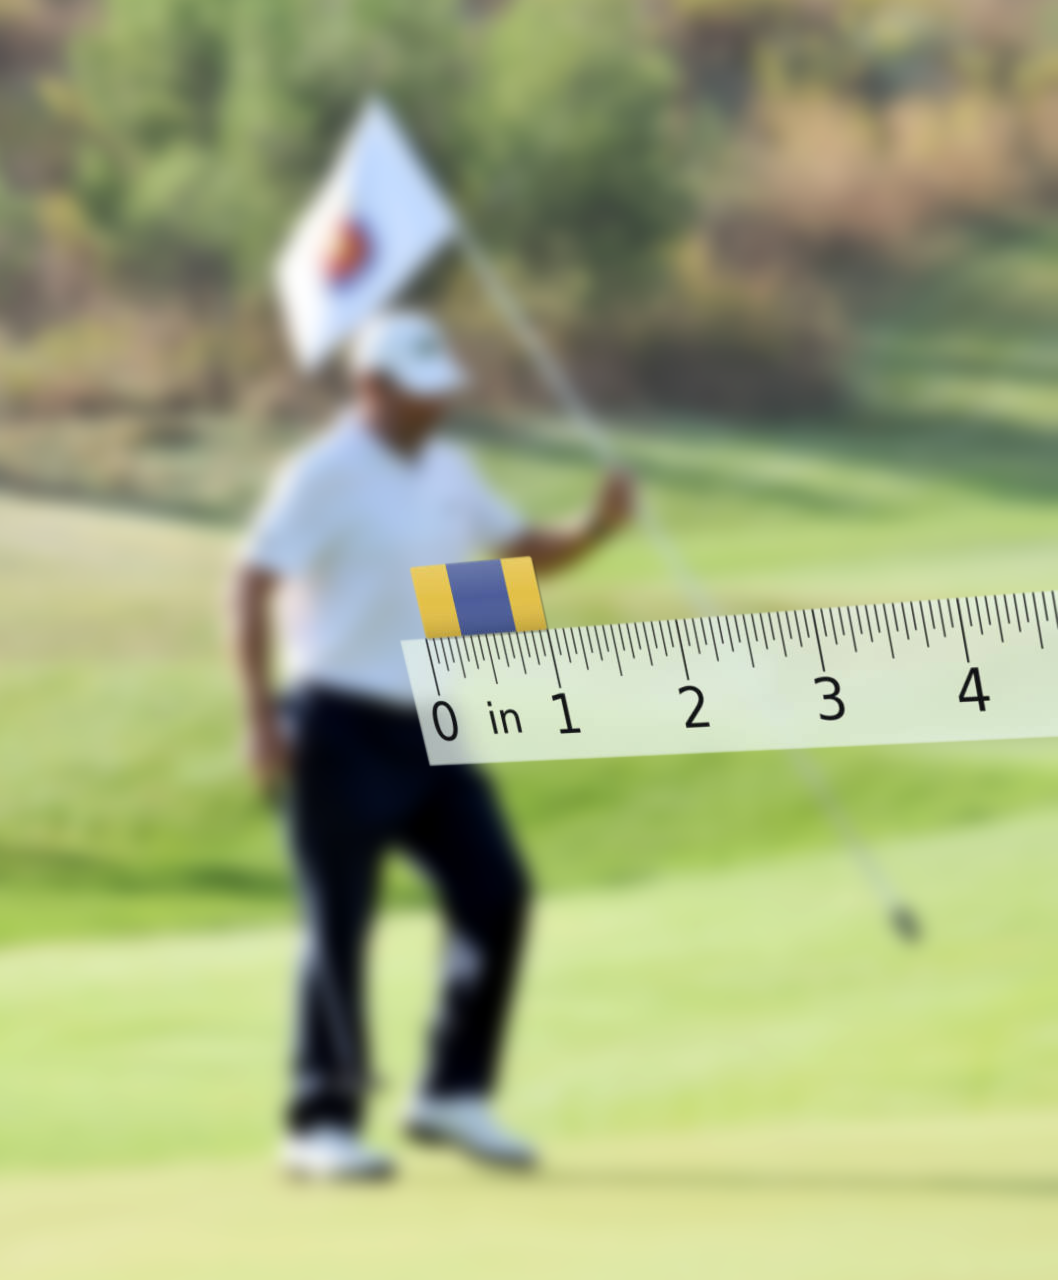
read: 1 in
